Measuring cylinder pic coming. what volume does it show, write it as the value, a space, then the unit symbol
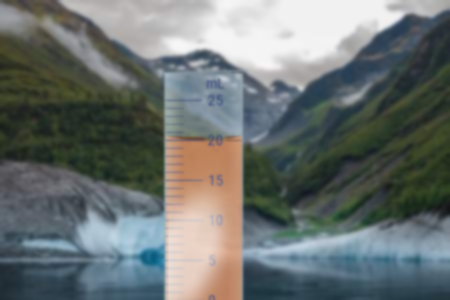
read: 20 mL
